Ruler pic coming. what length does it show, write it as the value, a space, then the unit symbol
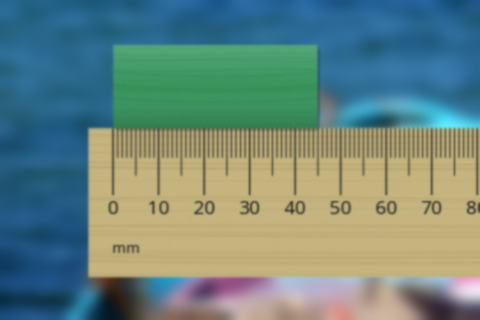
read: 45 mm
